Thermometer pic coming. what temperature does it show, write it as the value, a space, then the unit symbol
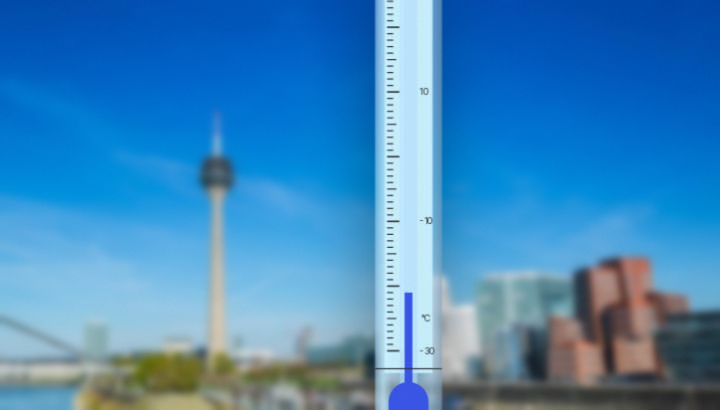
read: -21 °C
